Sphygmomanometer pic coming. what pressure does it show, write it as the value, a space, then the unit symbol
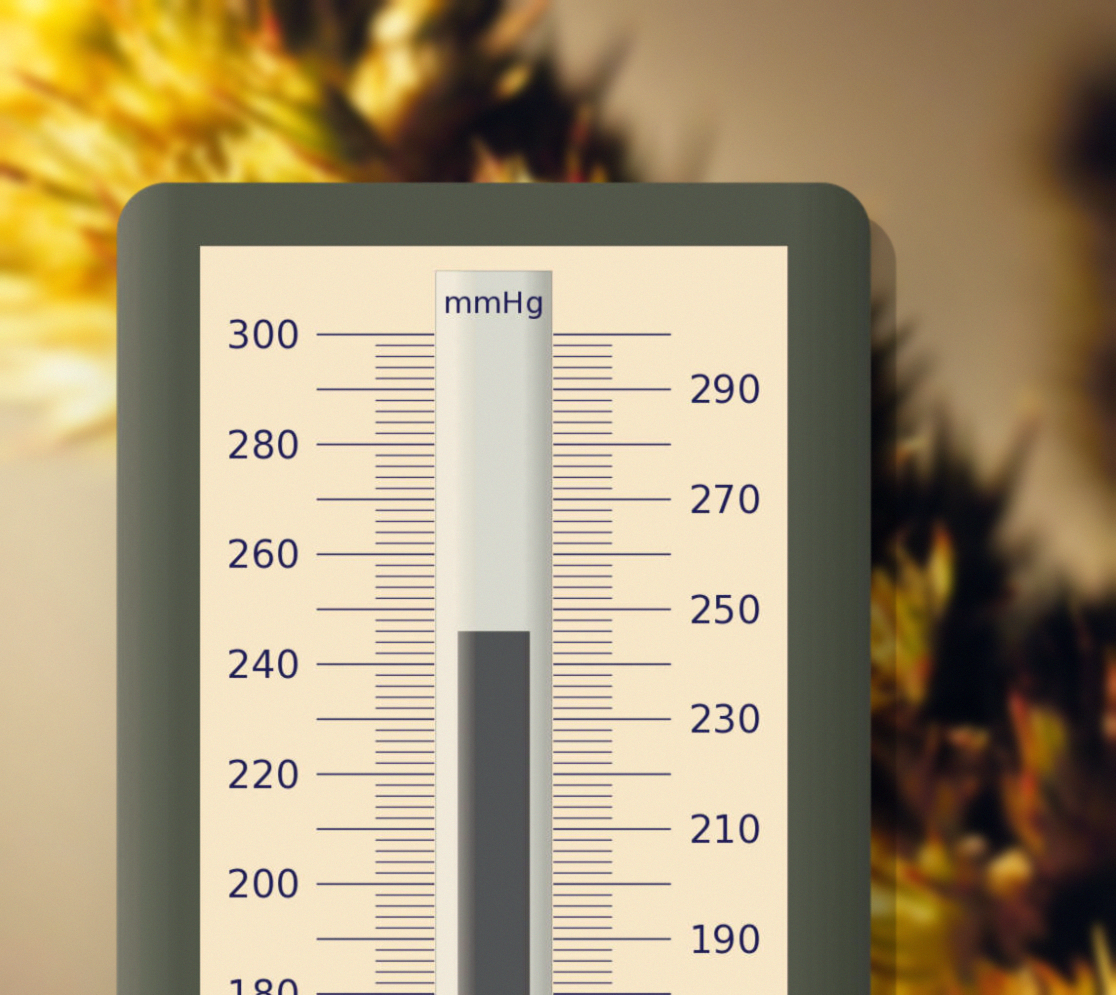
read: 246 mmHg
